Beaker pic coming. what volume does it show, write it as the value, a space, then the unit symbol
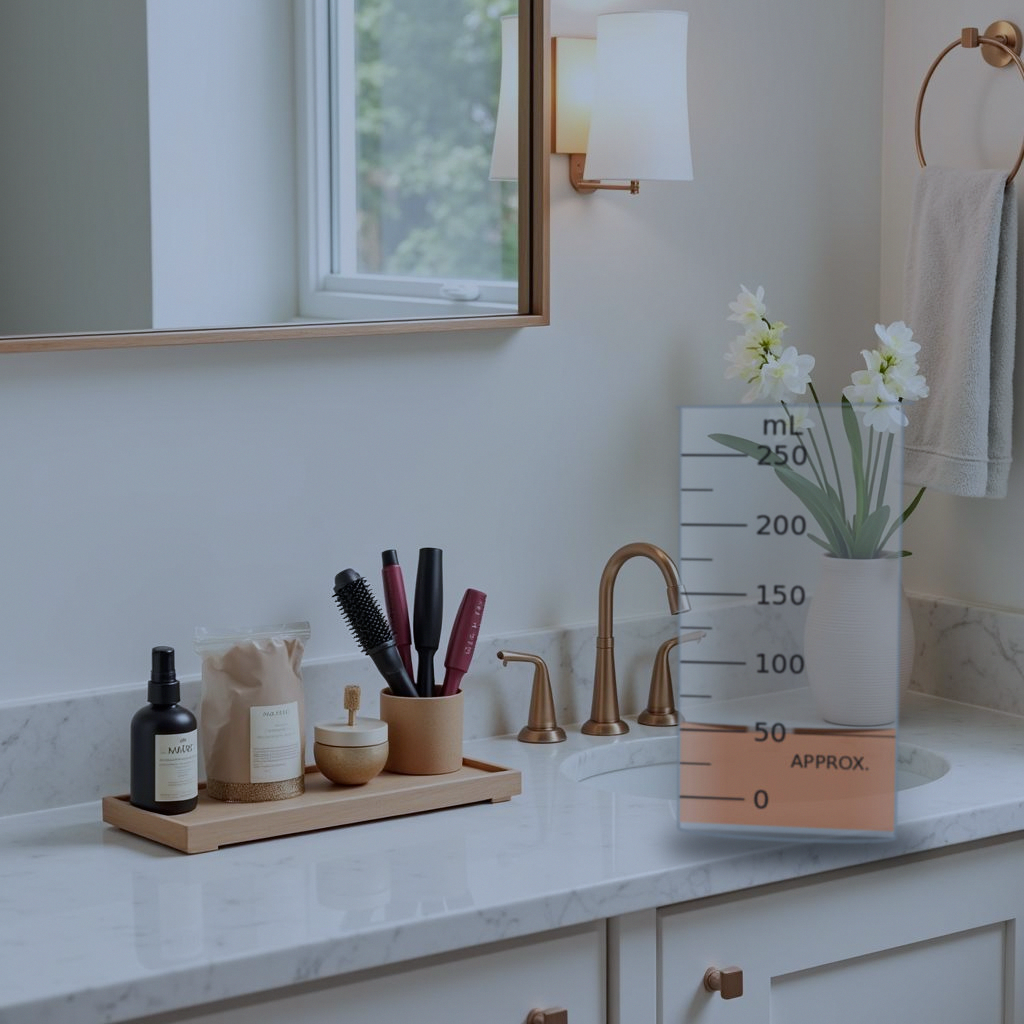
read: 50 mL
